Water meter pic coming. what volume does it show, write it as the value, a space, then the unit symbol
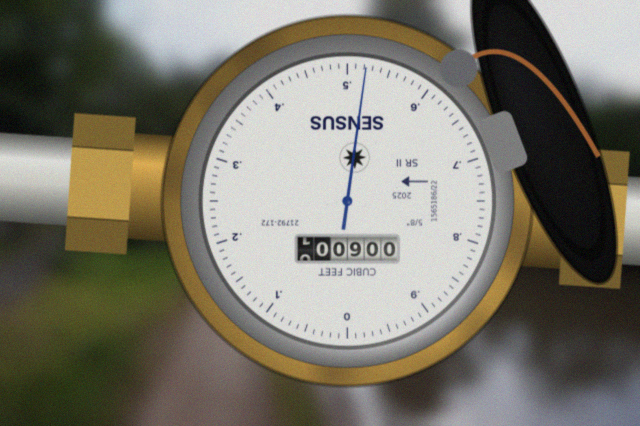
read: 6000.52 ft³
